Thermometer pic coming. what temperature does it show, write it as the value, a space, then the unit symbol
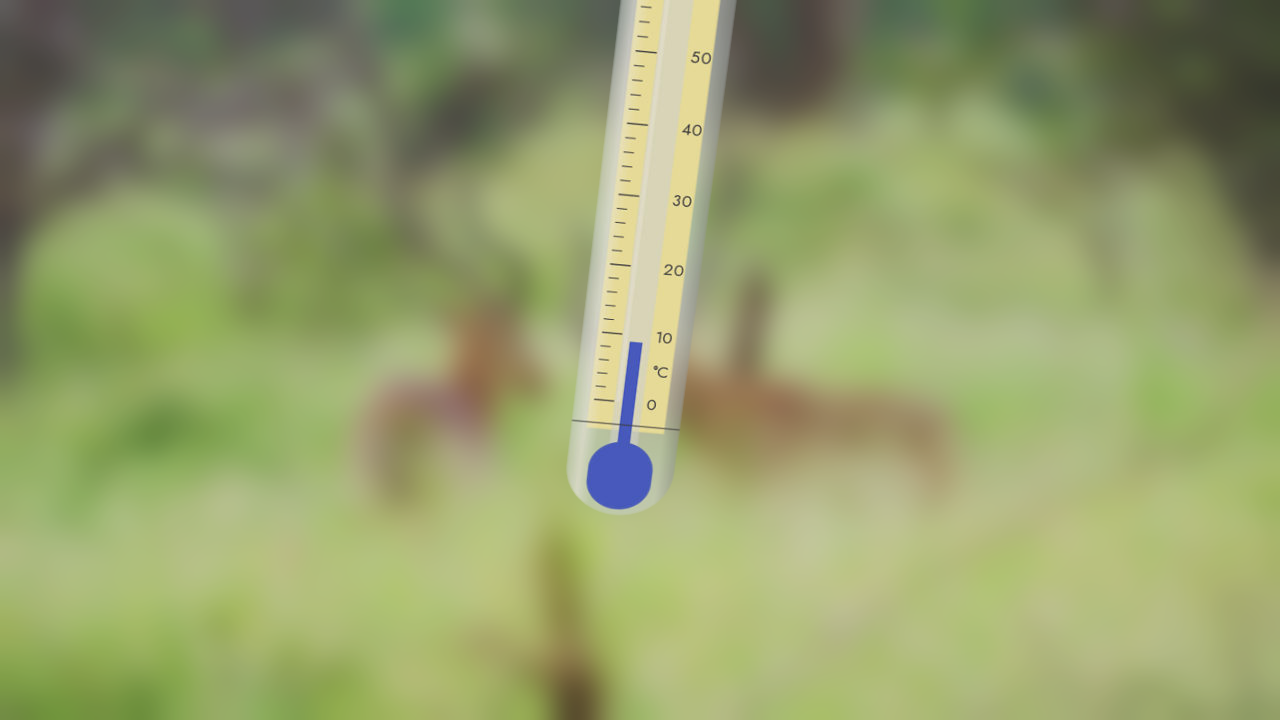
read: 9 °C
